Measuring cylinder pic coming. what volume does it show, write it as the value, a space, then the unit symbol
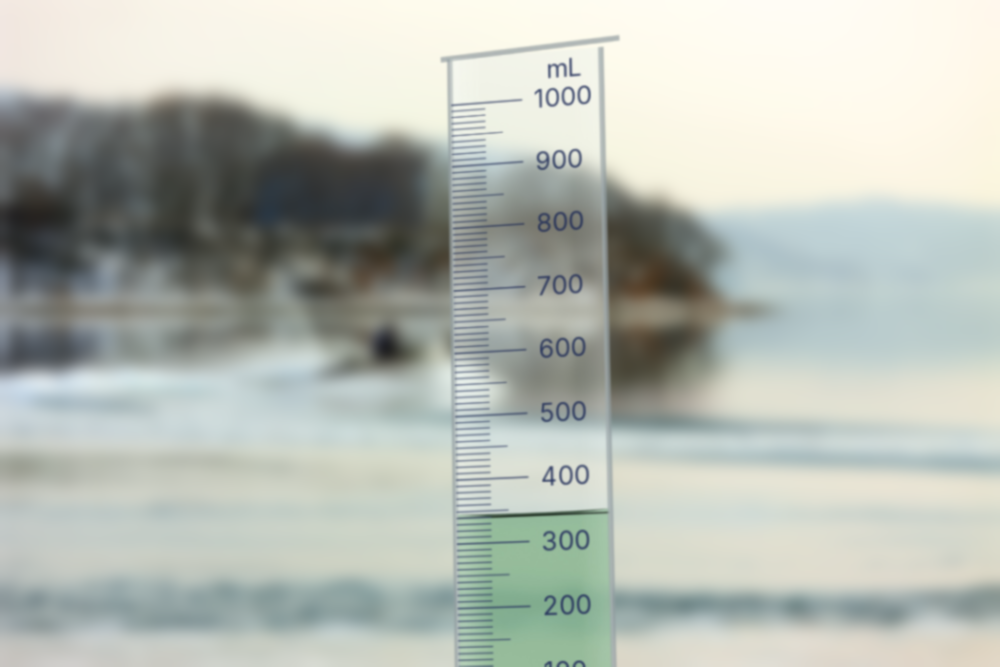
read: 340 mL
